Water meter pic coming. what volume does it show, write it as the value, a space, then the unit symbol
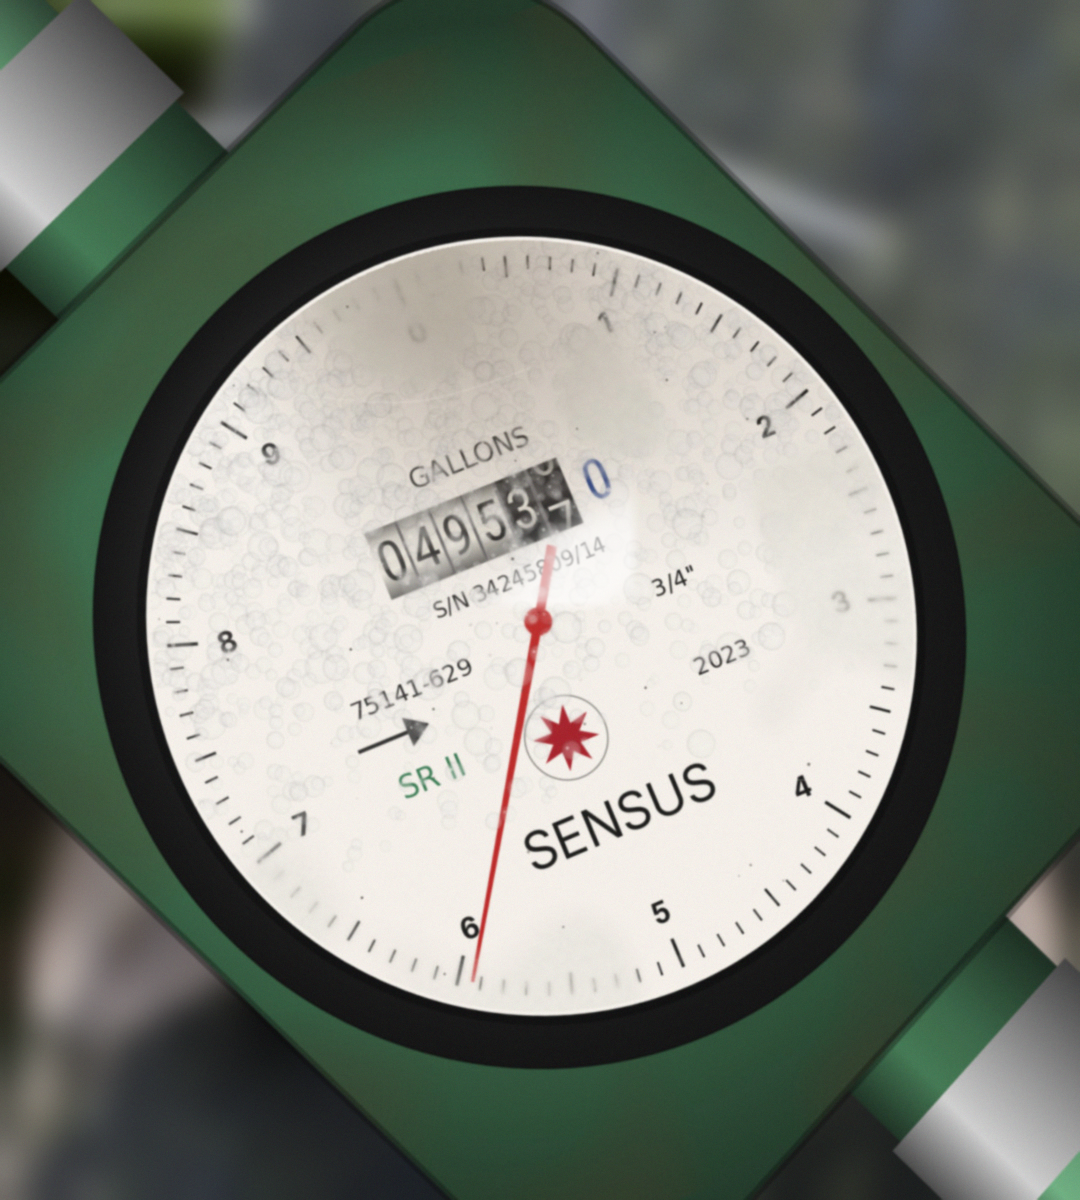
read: 495365.9 gal
